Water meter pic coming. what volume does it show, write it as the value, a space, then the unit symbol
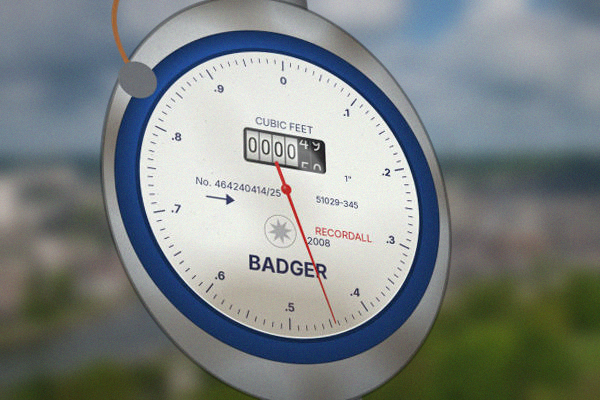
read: 49.44 ft³
